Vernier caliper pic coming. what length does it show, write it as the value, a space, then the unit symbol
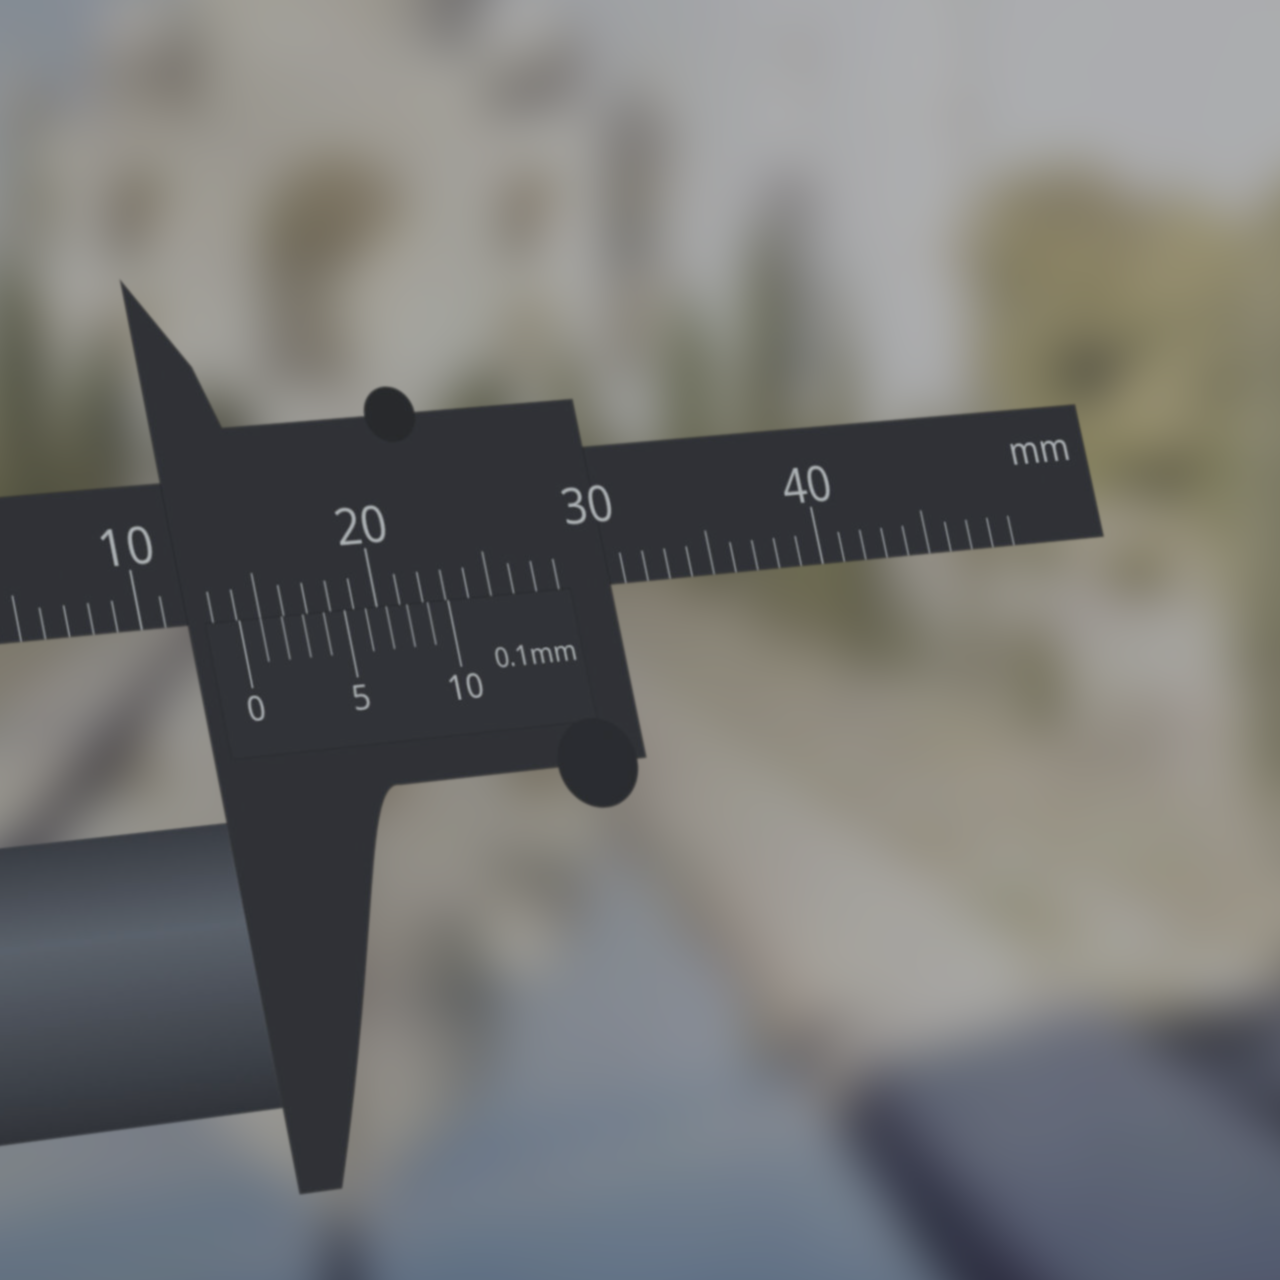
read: 14.1 mm
